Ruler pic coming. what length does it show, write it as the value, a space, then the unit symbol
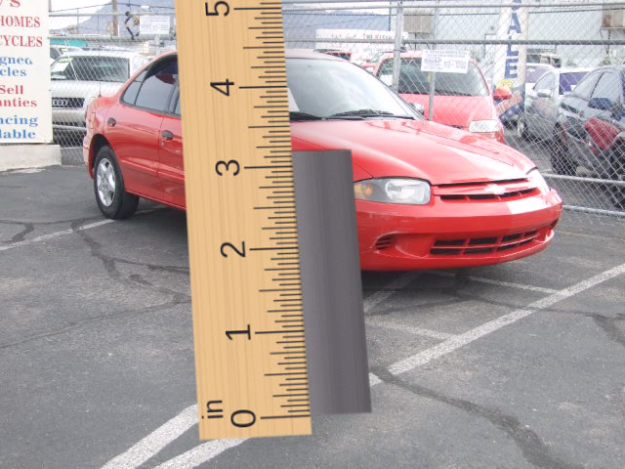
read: 3.1875 in
